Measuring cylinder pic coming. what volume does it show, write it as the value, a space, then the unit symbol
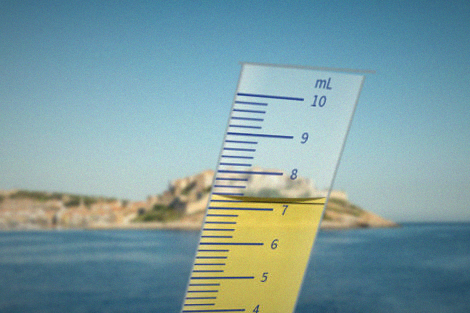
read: 7.2 mL
